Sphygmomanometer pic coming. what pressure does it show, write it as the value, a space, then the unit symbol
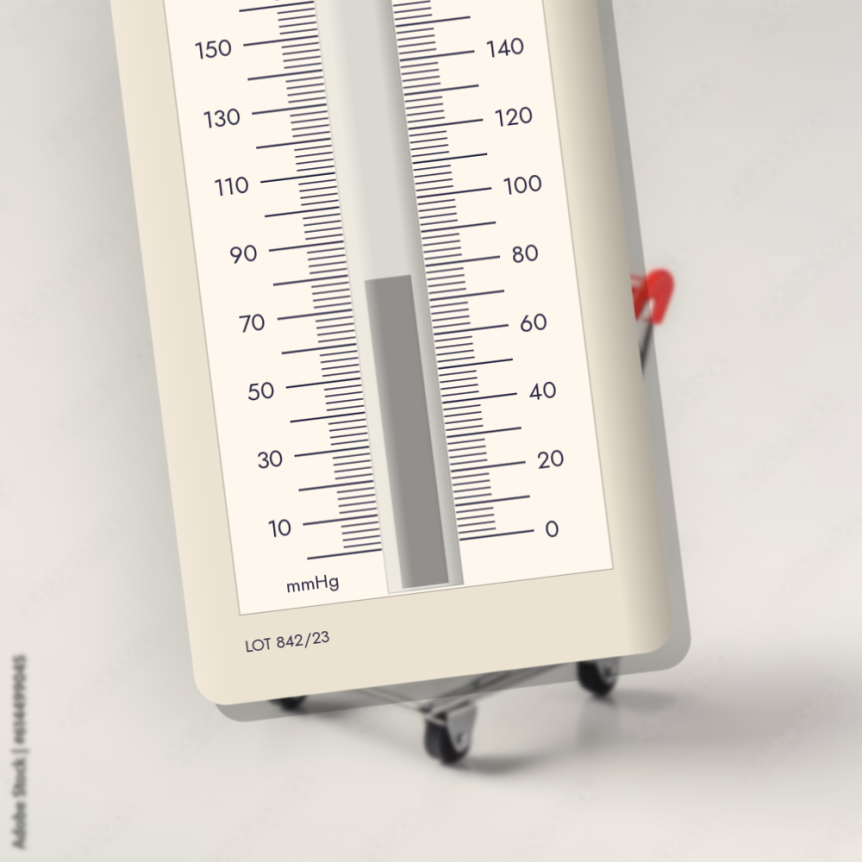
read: 78 mmHg
